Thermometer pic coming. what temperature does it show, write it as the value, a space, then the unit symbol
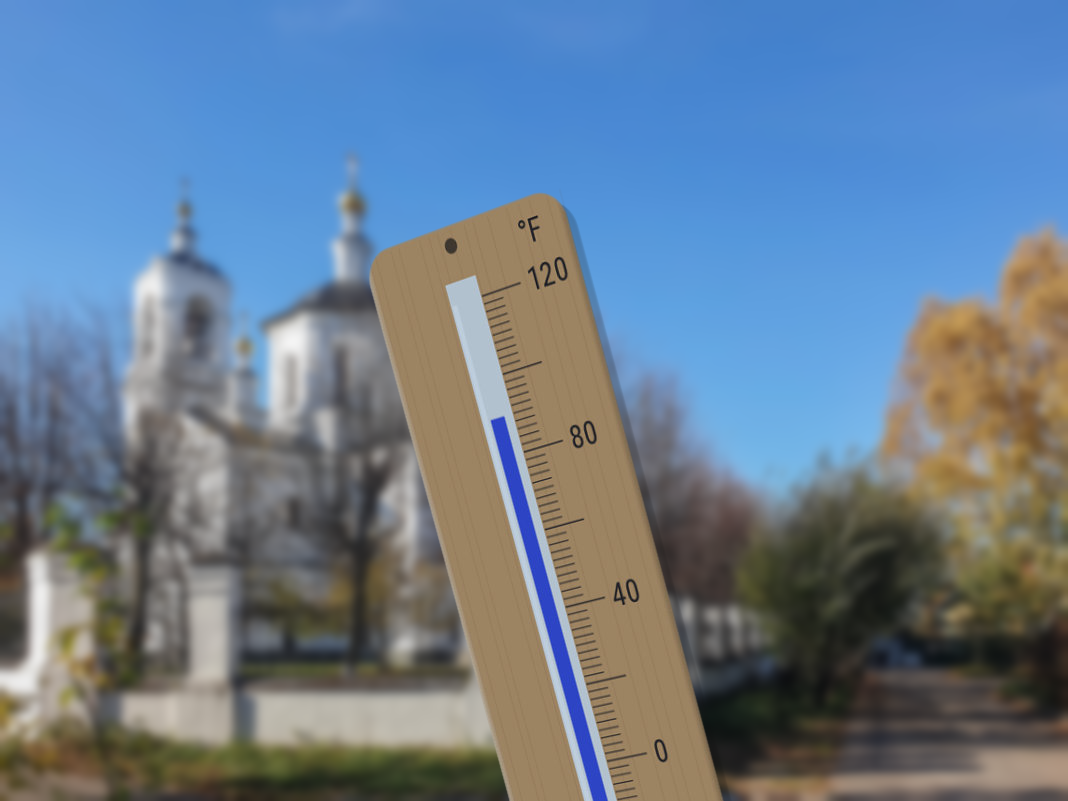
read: 90 °F
